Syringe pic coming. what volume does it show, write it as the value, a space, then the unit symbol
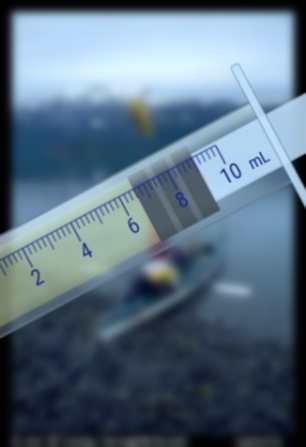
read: 6.6 mL
